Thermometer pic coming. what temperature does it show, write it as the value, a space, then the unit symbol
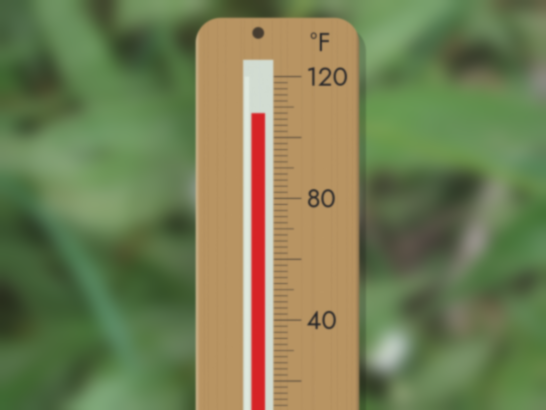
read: 108 °F
